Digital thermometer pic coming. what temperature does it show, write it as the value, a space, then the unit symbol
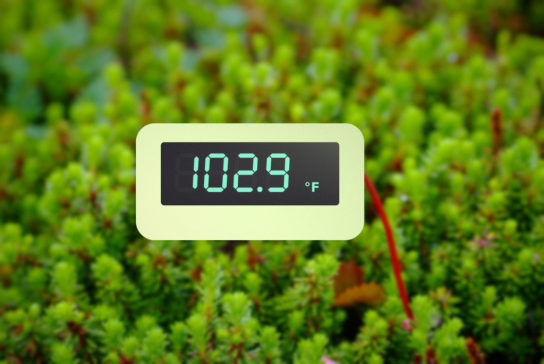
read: 102.9 °F
